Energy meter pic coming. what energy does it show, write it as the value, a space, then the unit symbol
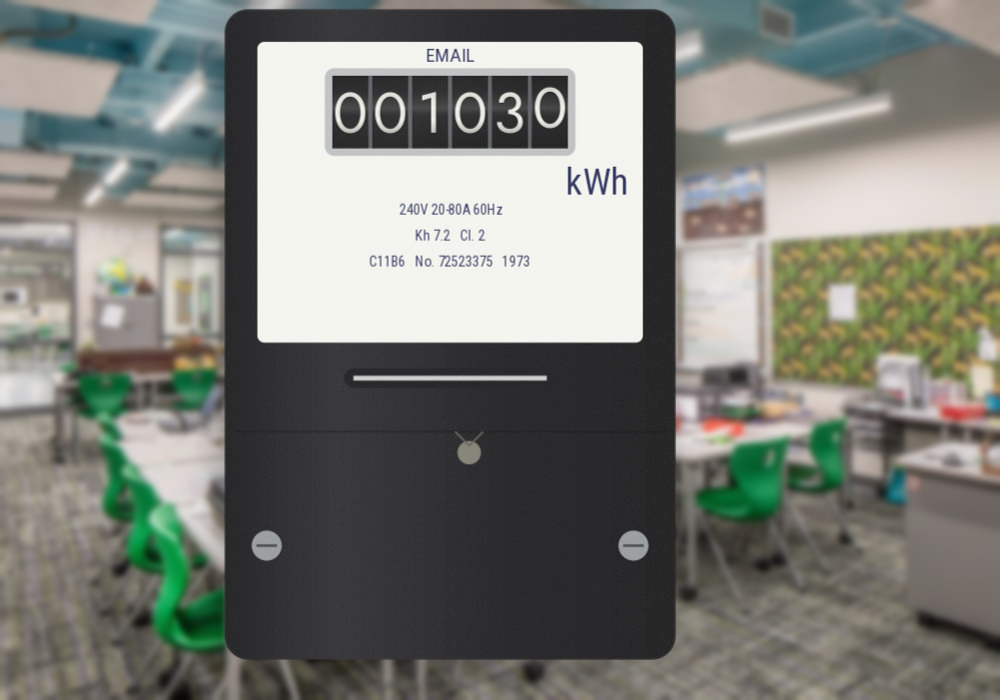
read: 1030 kWh
